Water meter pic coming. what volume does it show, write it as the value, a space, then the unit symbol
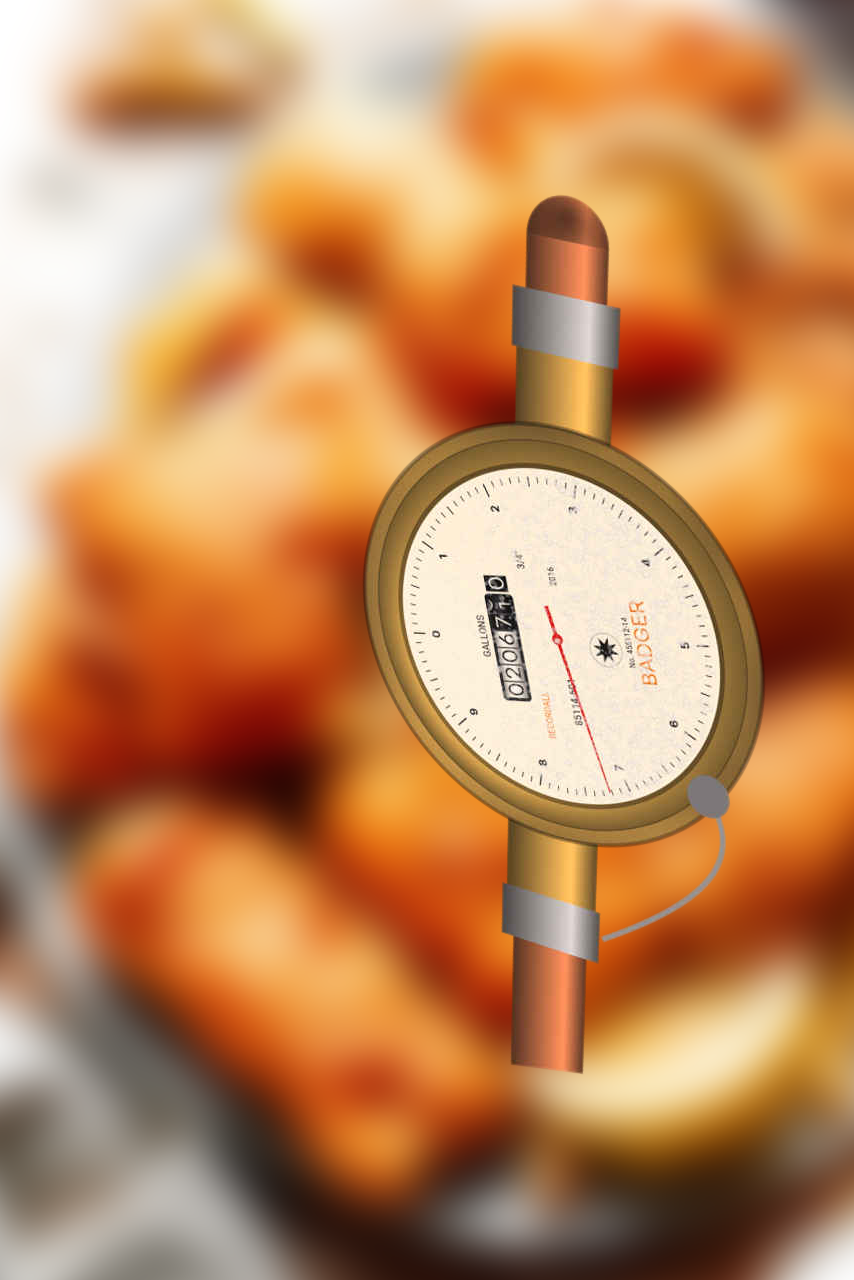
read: 206707.2 gal
